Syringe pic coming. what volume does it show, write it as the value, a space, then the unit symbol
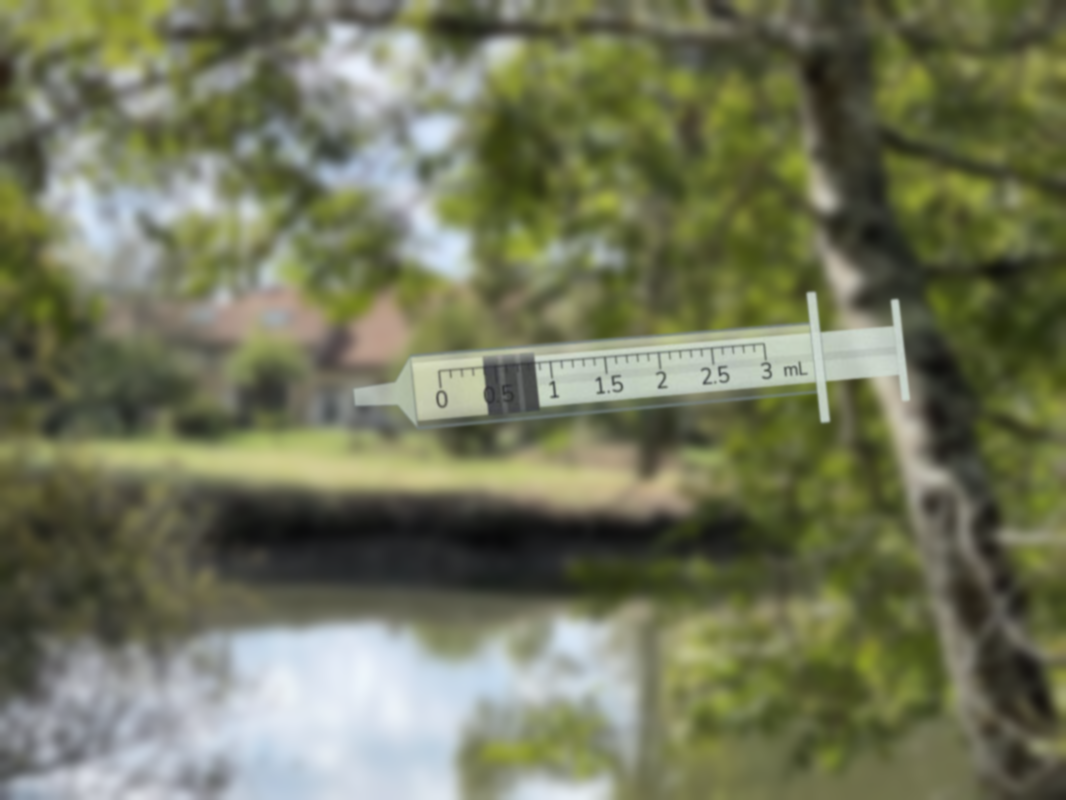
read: 0.4 mL
